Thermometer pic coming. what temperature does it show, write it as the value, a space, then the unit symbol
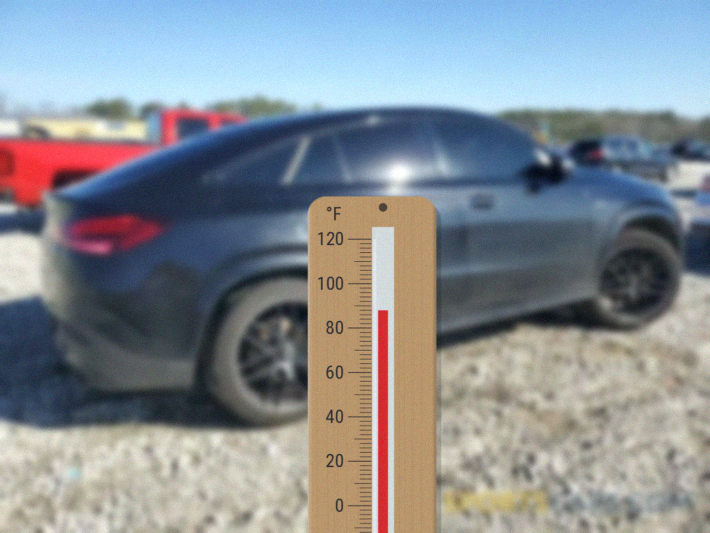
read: 88 °F
